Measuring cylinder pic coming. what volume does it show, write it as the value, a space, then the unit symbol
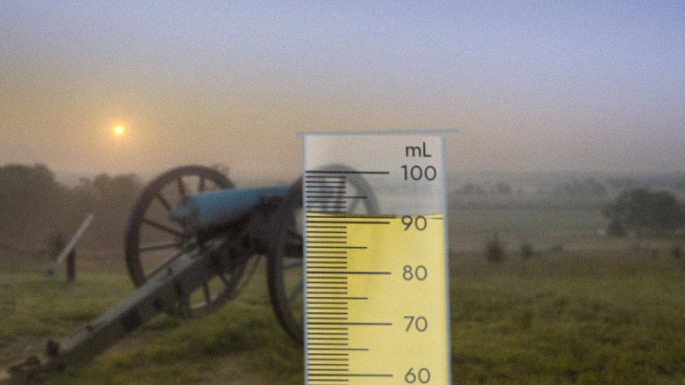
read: 91 mL
